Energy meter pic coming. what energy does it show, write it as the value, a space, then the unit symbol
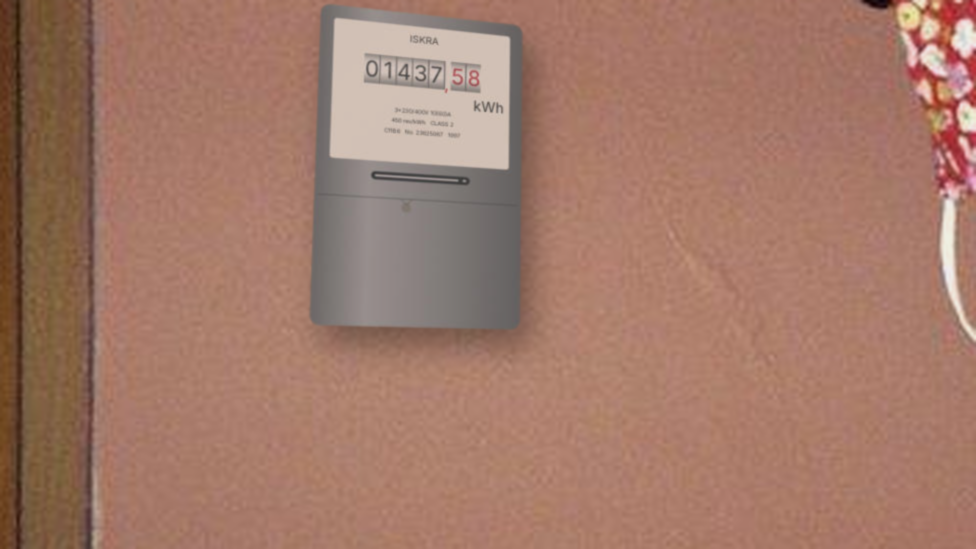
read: 1437.58 kWh
